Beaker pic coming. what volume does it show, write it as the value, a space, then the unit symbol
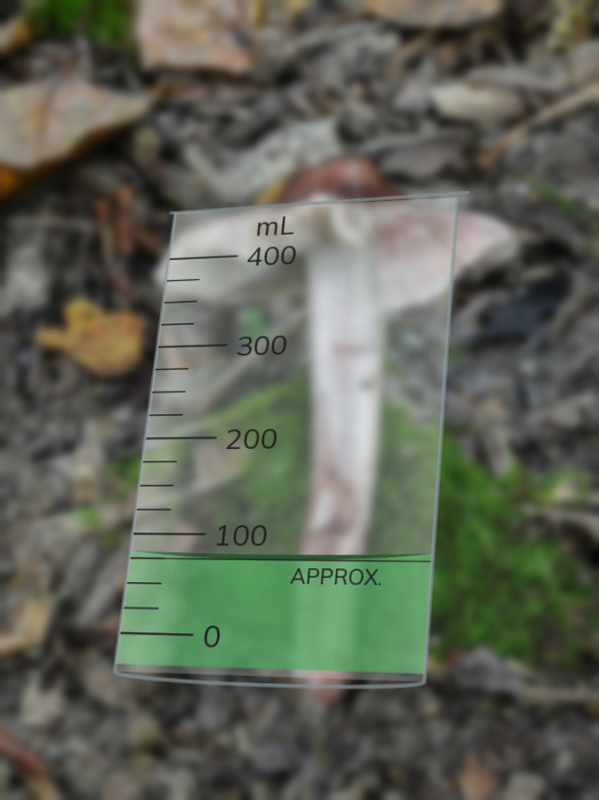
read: 75 mL
